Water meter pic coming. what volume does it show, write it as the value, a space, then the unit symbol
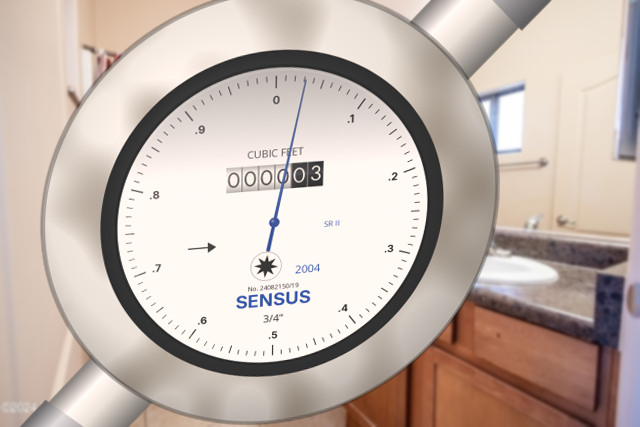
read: 3.03 ft³
